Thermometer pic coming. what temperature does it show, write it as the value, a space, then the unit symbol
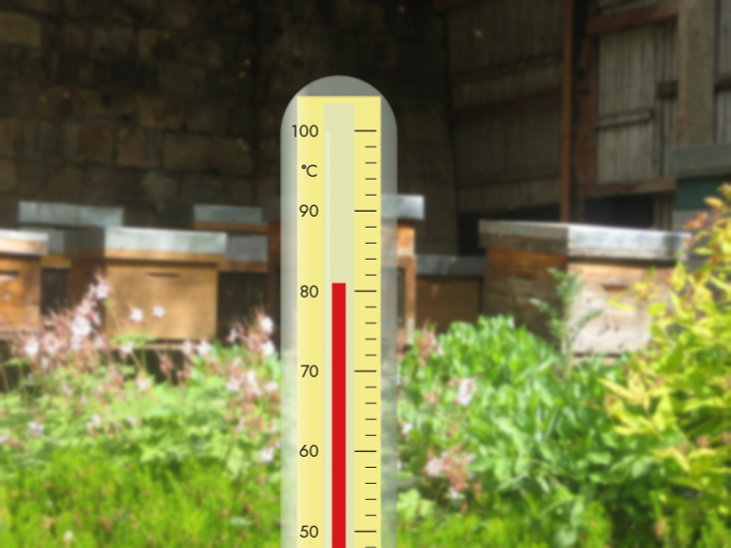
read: 81 °C
